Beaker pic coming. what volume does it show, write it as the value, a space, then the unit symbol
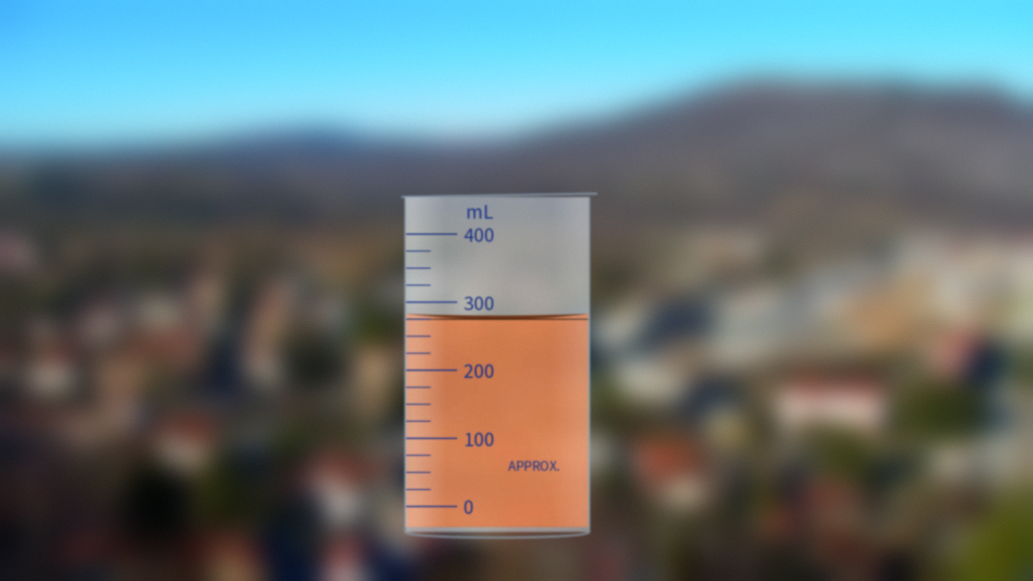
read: 275 mL
